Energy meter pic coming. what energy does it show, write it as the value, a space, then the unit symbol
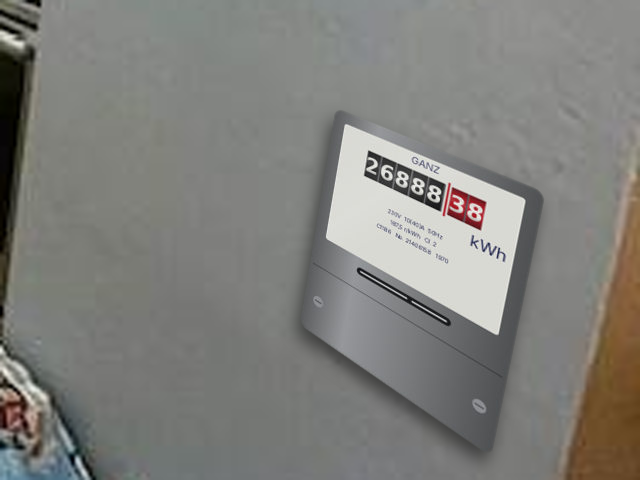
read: 26888.38 kWh
